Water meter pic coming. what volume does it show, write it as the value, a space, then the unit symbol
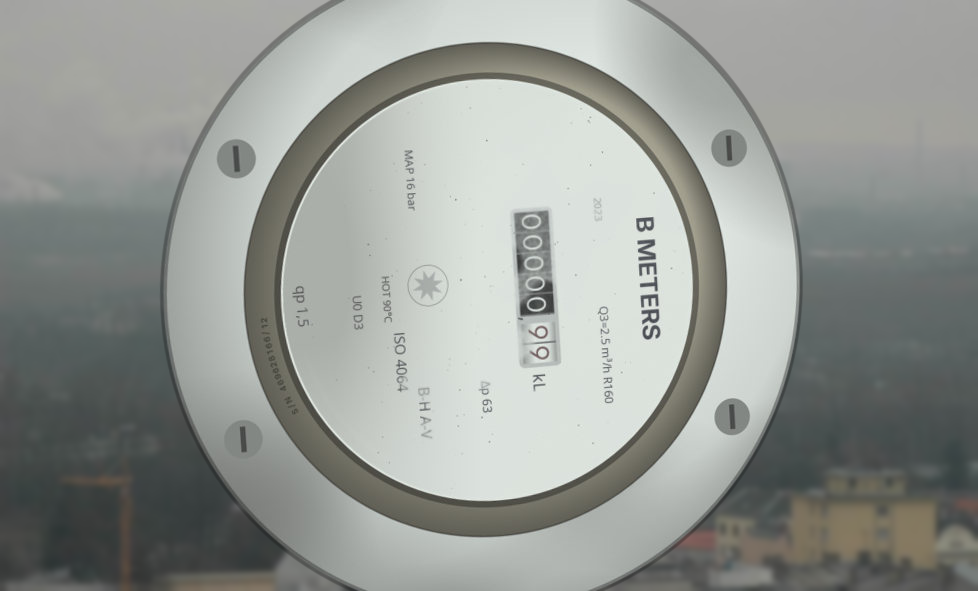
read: 0.99 kL
